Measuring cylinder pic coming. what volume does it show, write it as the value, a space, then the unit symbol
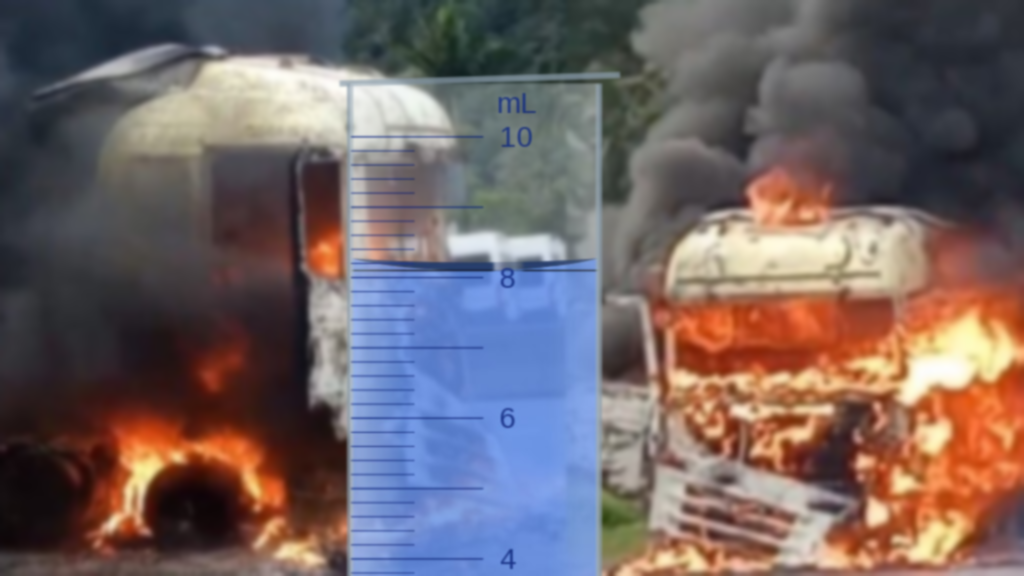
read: 8.1 mL
